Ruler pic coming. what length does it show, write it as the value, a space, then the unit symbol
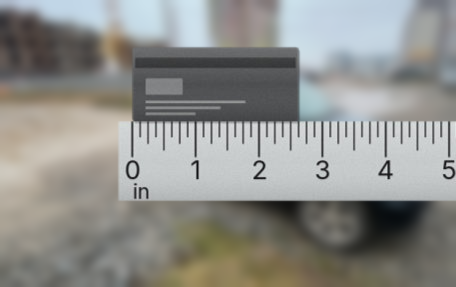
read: 2.625 in
